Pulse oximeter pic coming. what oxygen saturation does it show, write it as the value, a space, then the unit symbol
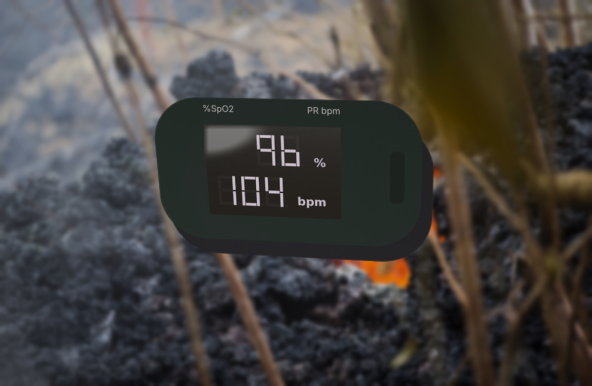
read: 96 %
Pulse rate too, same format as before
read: 104 bpm
